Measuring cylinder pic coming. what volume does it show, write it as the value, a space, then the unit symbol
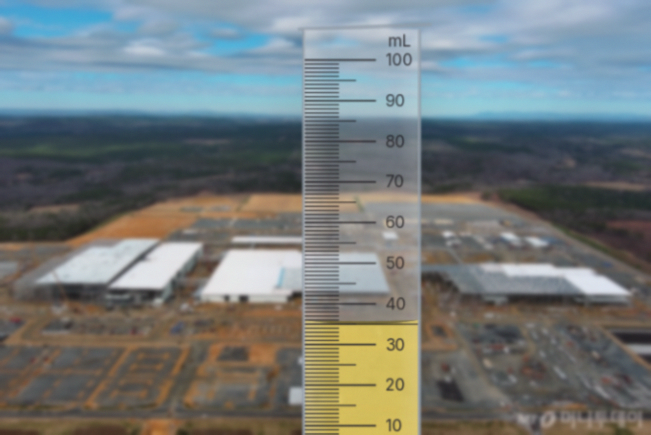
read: 35 mL
